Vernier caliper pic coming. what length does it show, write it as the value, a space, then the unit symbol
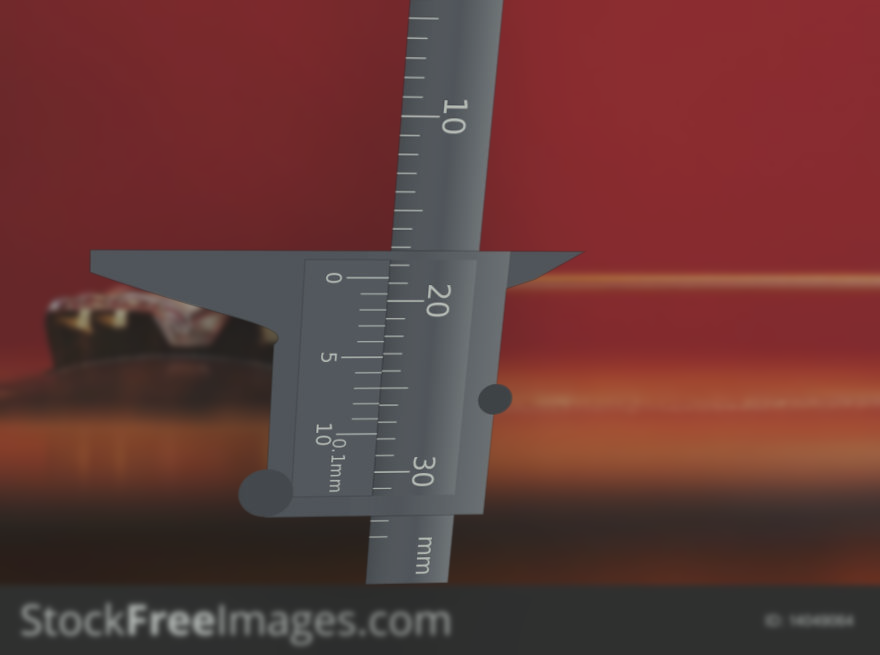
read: 18.7 mm
